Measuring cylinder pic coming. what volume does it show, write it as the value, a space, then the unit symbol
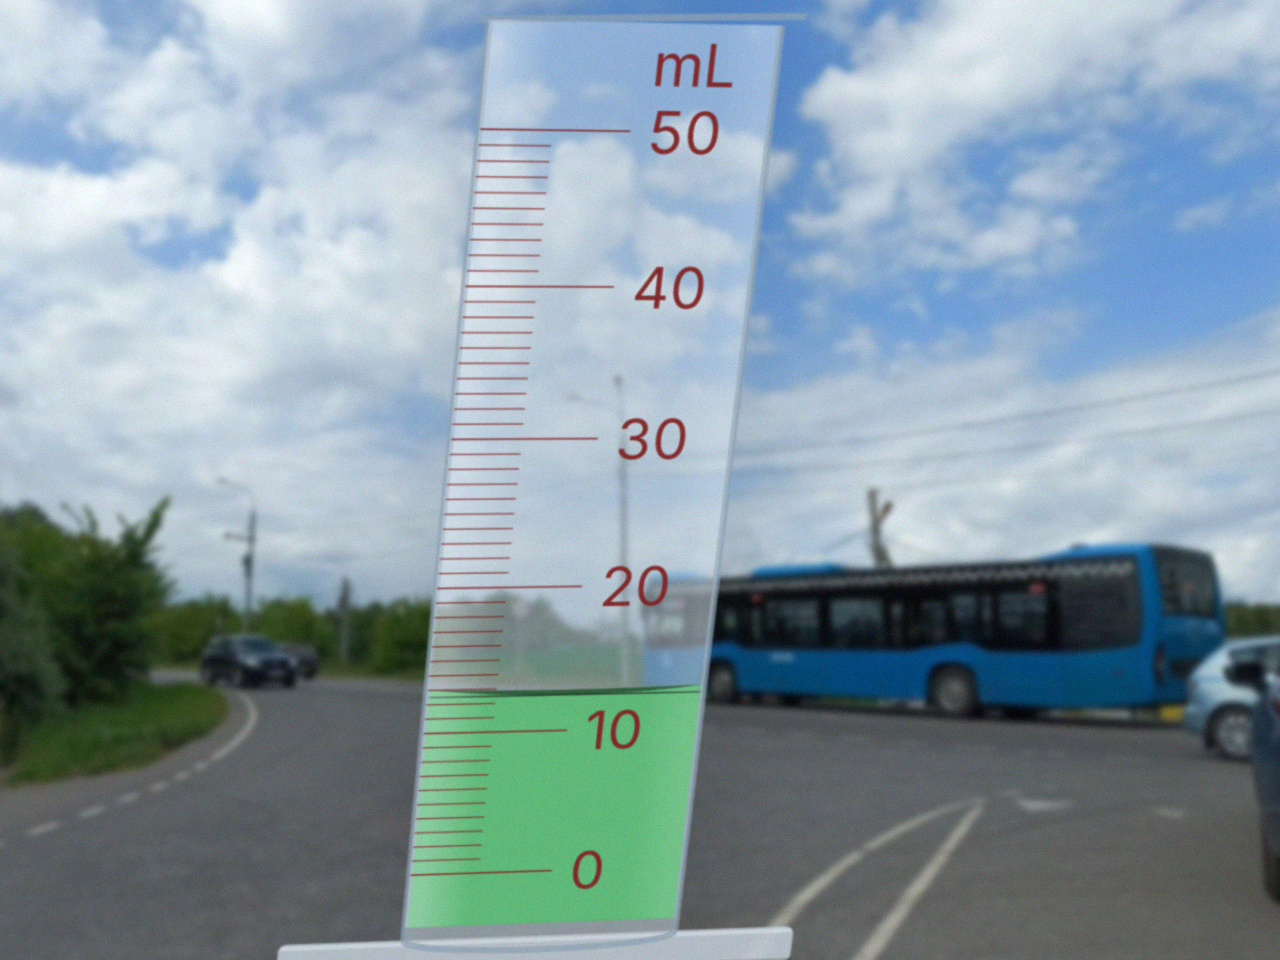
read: 12.5 mL
